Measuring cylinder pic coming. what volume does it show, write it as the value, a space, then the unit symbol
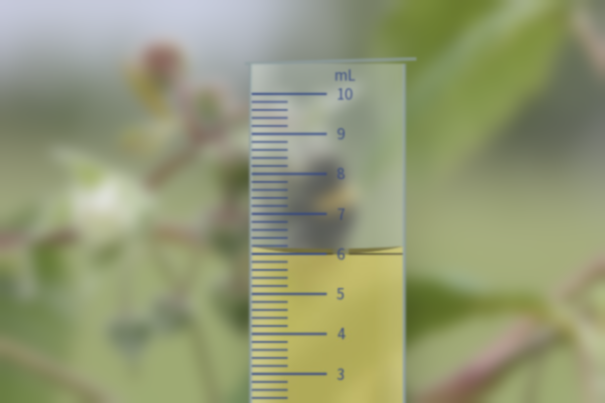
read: 6 mL
